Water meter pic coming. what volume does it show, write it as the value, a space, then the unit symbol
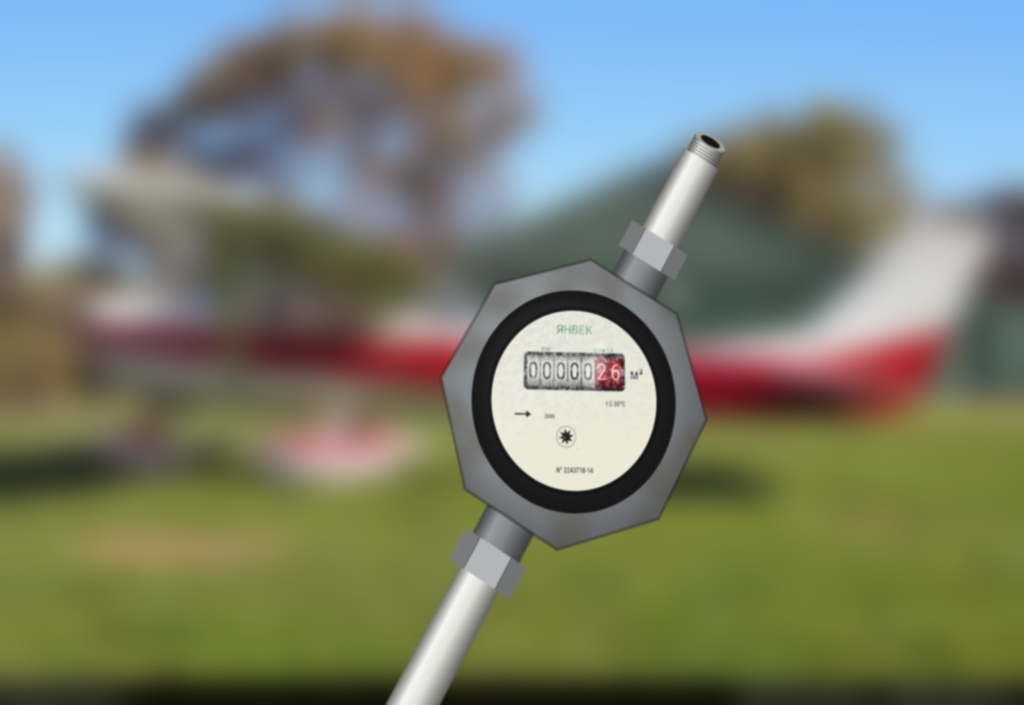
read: 0.26 m³
